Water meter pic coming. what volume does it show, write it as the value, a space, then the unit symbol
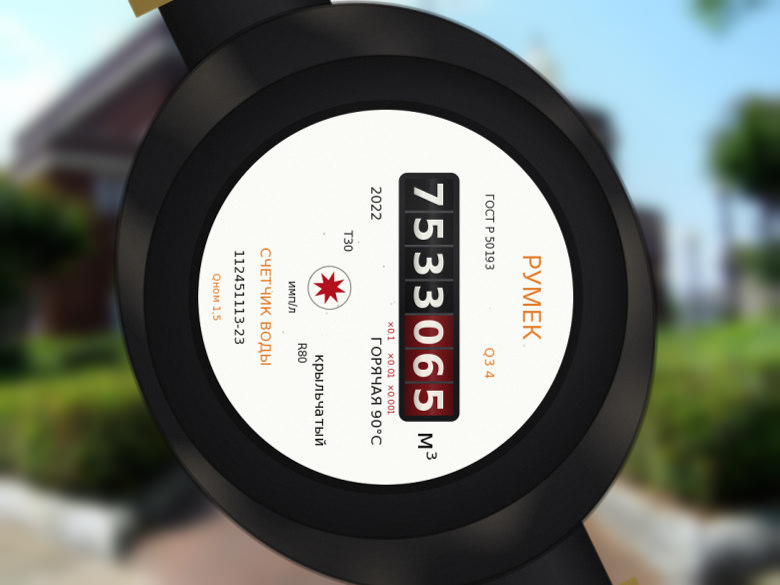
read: 7533.065 m³
